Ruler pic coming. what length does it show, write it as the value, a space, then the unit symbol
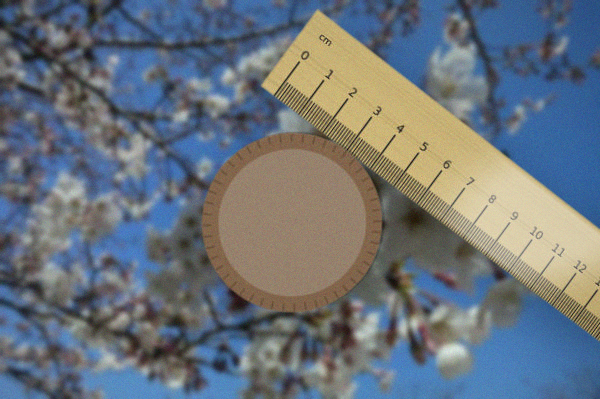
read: 6 cm
